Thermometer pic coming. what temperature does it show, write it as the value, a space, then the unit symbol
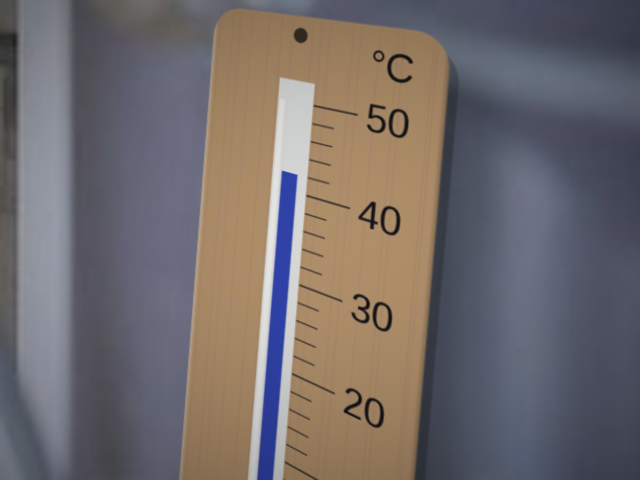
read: 42 °C
